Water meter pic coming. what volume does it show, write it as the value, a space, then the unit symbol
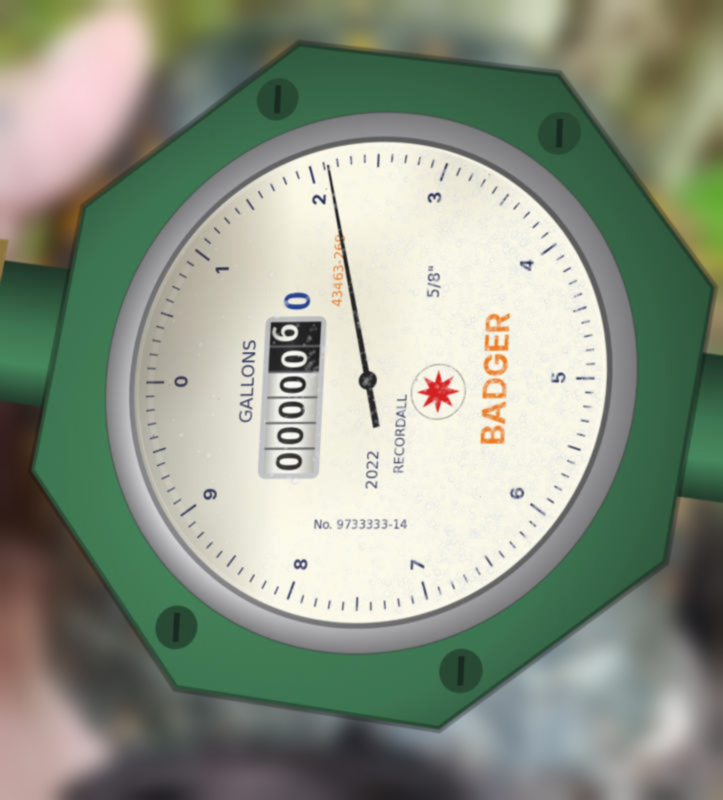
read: 62.1 gal
